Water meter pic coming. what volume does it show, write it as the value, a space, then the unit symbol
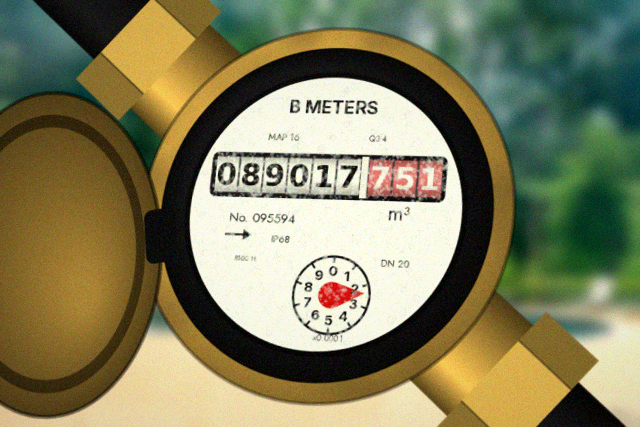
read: 89017.7512 m³
